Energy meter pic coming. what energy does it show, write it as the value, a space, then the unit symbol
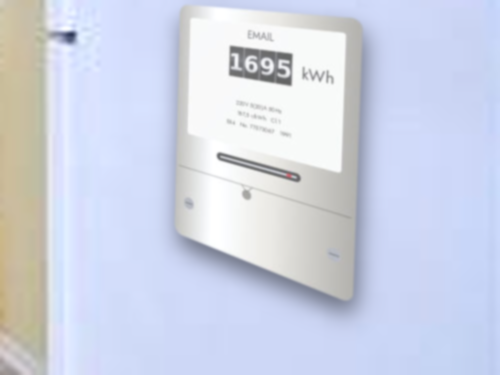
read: 1695 kWh
